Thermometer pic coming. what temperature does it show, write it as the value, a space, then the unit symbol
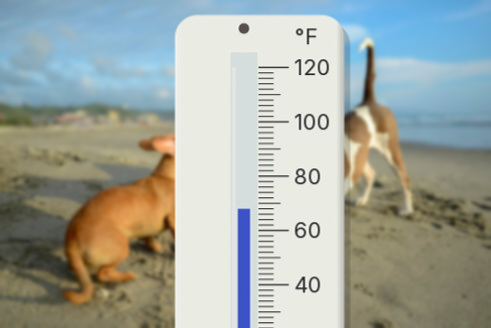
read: 68 °F
